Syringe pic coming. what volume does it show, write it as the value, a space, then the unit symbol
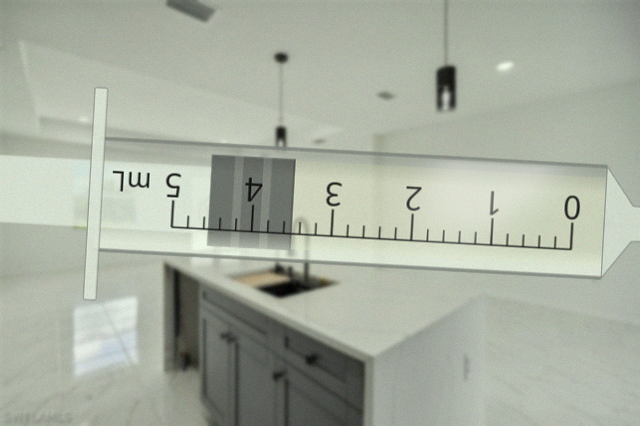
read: 3.5 mL
